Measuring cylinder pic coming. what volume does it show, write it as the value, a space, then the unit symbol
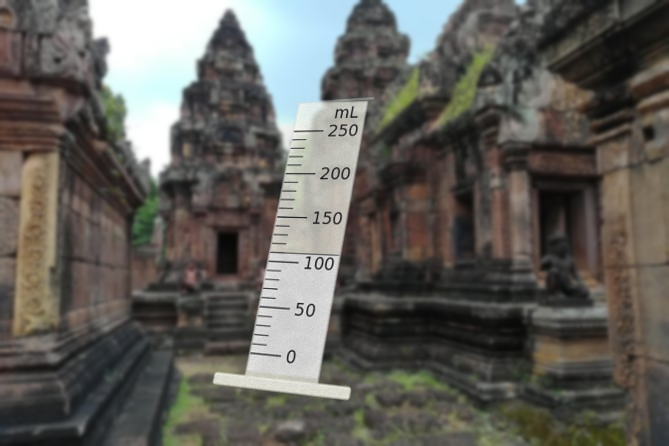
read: 110 mL
